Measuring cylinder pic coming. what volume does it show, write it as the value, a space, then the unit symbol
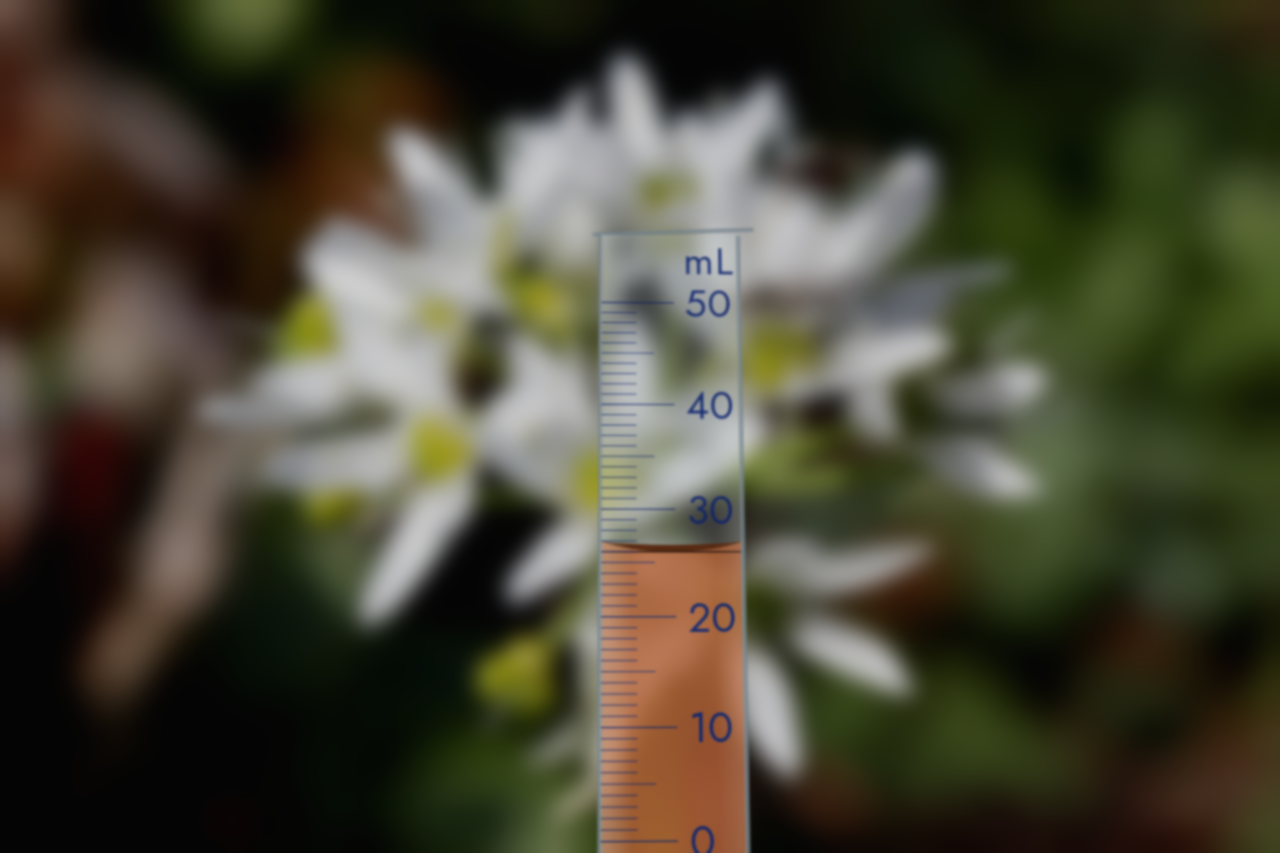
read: 26 mL
